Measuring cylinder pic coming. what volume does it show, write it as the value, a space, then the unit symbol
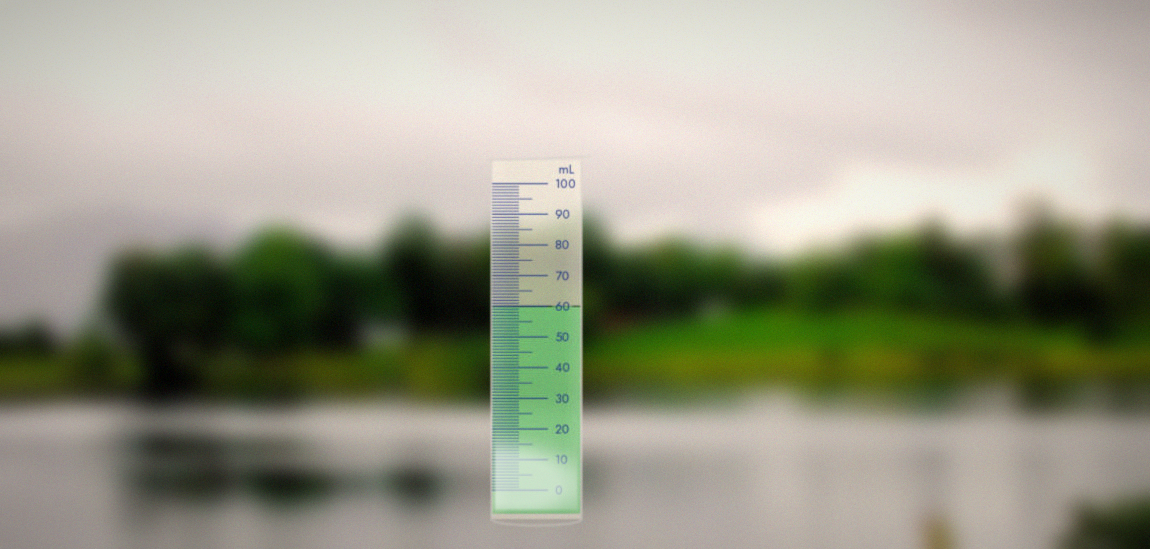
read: 60 mL
